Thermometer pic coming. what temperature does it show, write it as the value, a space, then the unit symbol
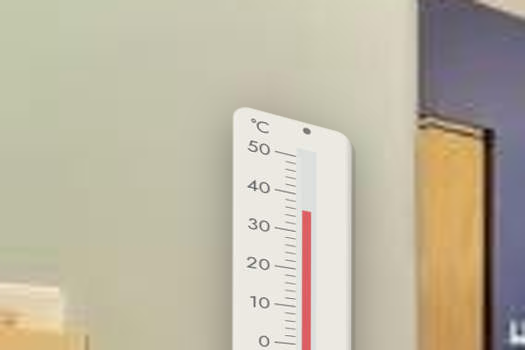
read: 36 °C
